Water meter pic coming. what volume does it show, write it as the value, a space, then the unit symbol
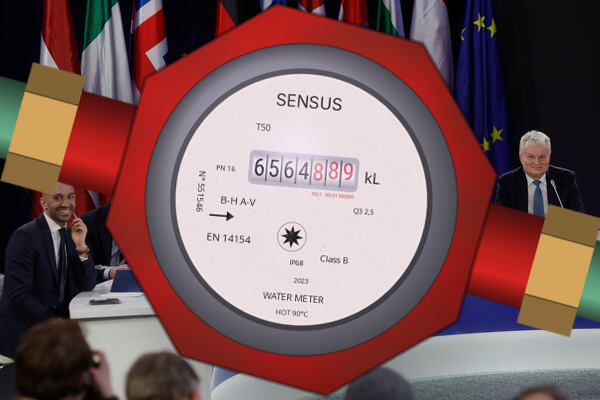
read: 6564.889 kL
